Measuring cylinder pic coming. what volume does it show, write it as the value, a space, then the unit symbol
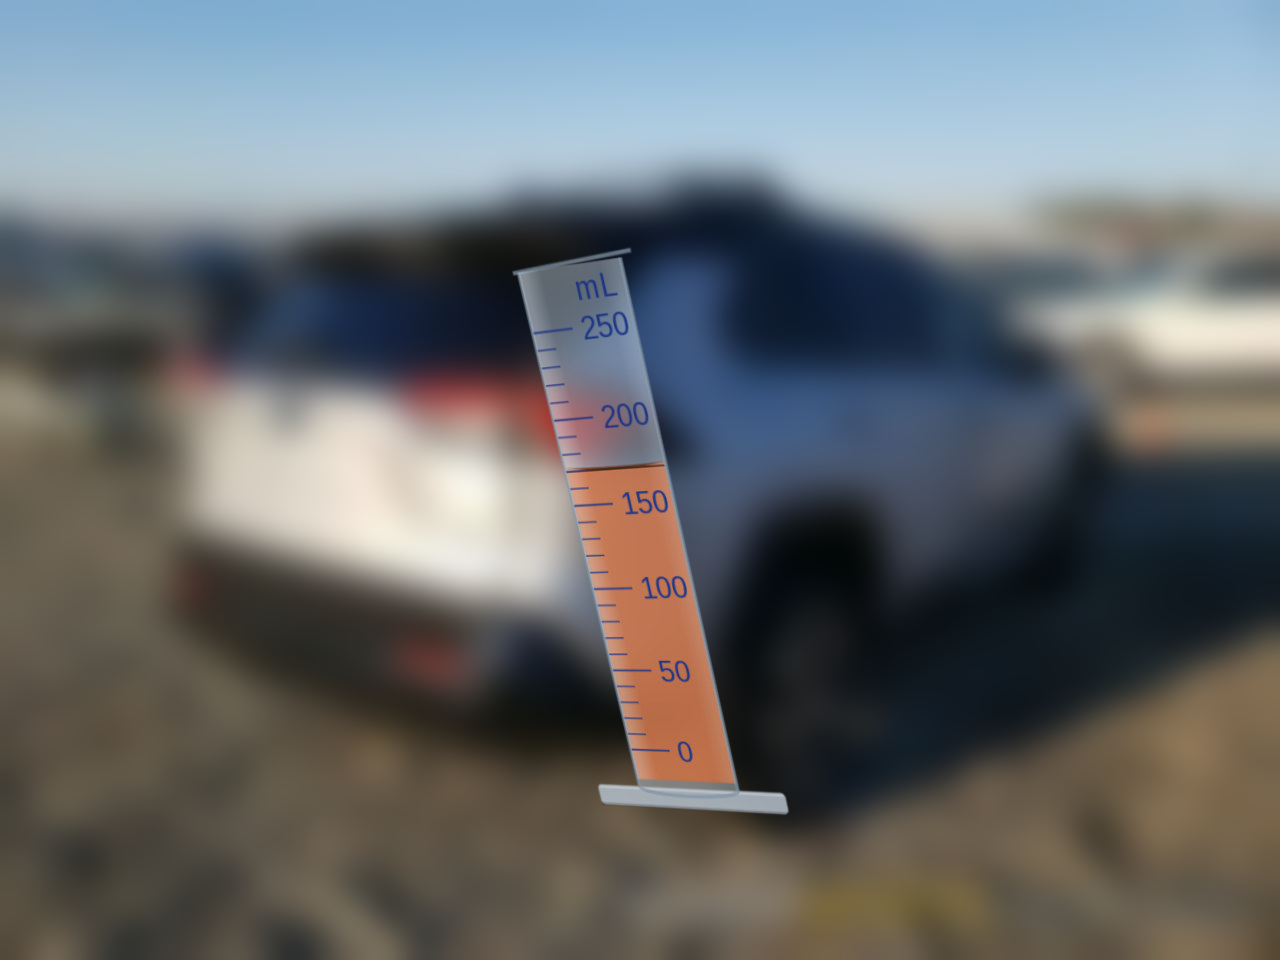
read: 170 mL
